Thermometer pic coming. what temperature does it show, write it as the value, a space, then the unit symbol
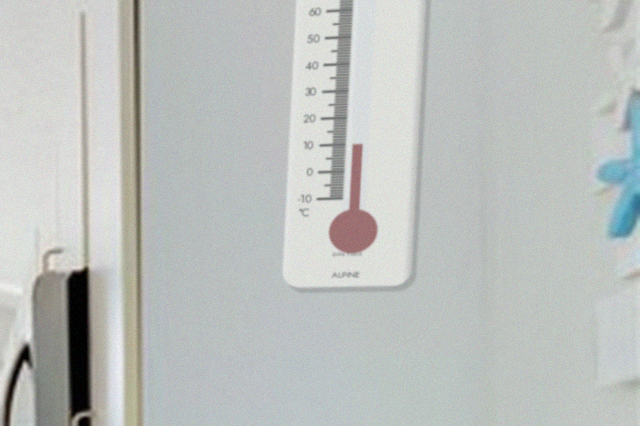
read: 10 °C
